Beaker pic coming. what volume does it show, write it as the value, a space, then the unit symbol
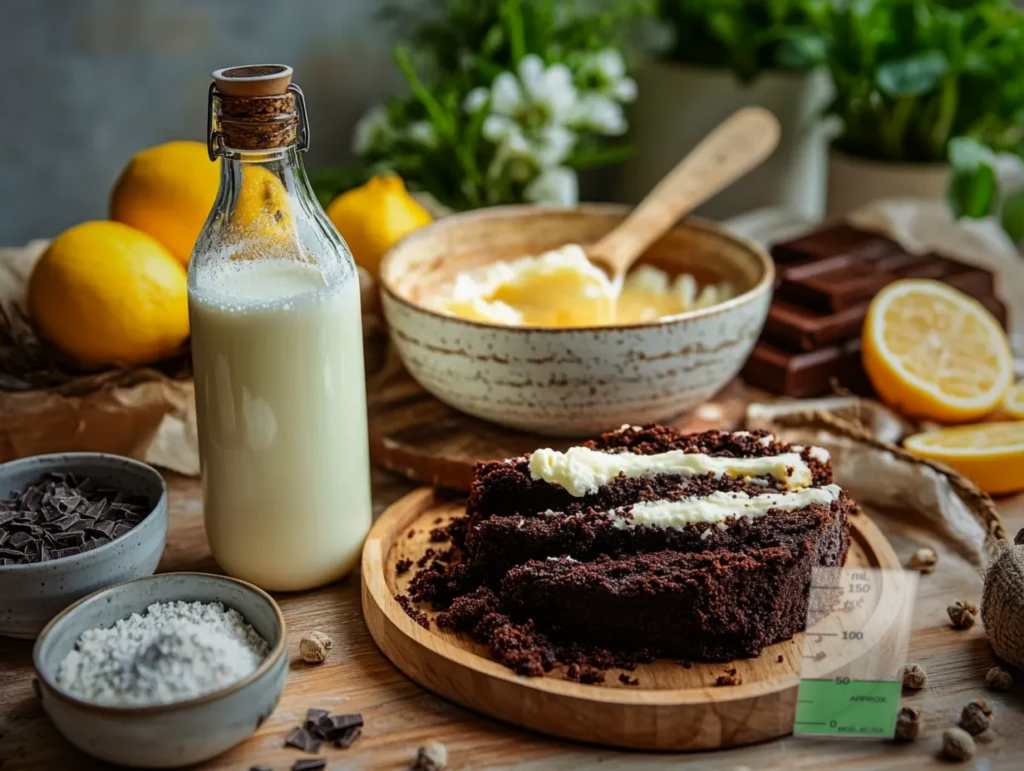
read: 50 mL
